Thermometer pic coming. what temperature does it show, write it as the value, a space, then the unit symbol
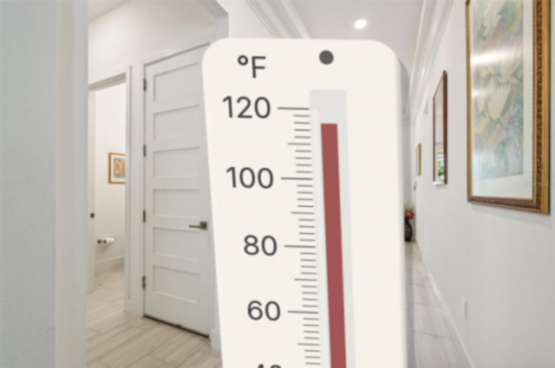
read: 116 °F
